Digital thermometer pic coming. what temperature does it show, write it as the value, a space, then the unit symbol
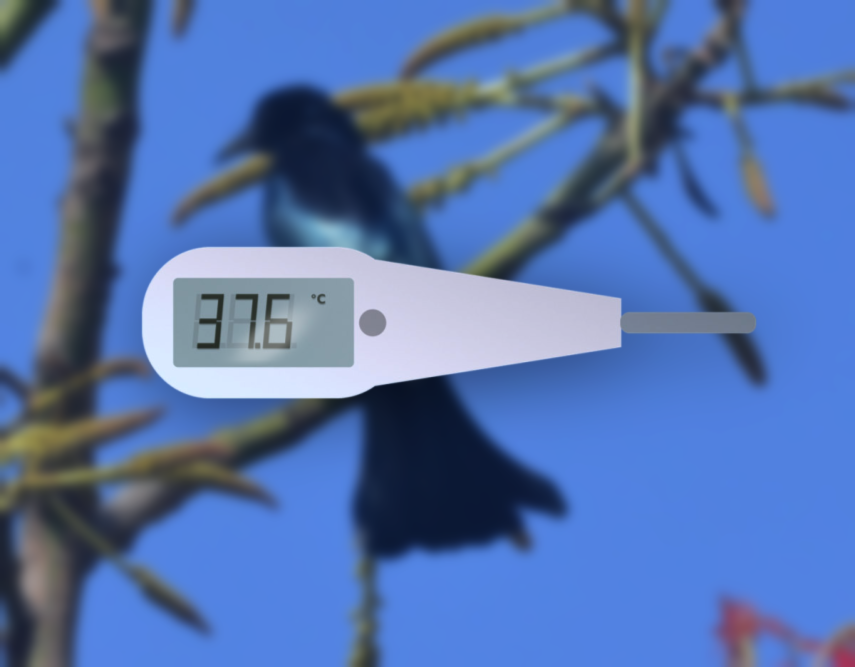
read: 37.6 °C
